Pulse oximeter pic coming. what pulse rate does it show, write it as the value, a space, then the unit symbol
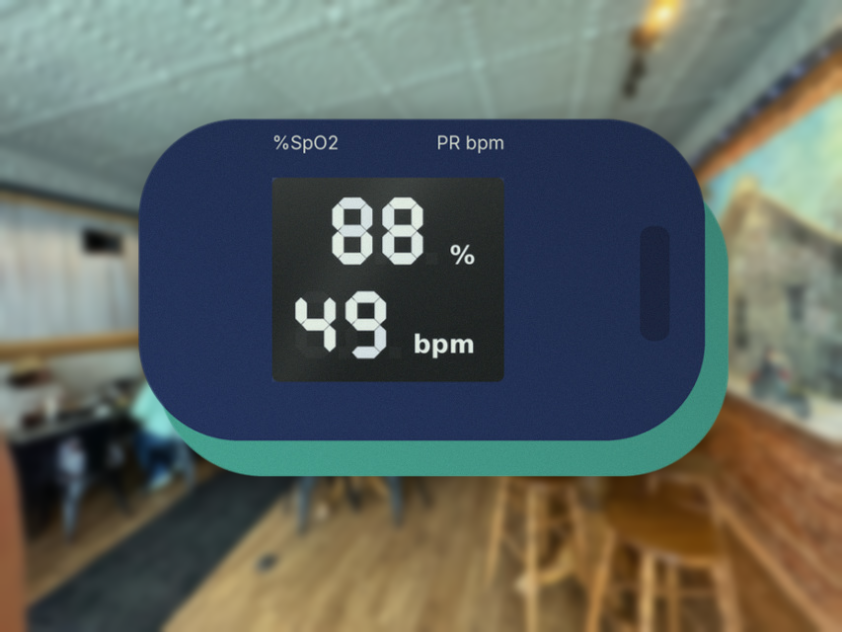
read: 49 bpm
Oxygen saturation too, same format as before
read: 88 %
